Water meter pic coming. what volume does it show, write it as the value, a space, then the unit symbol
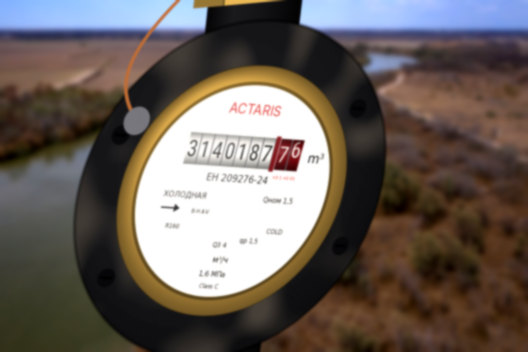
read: 3140187.76 m³
